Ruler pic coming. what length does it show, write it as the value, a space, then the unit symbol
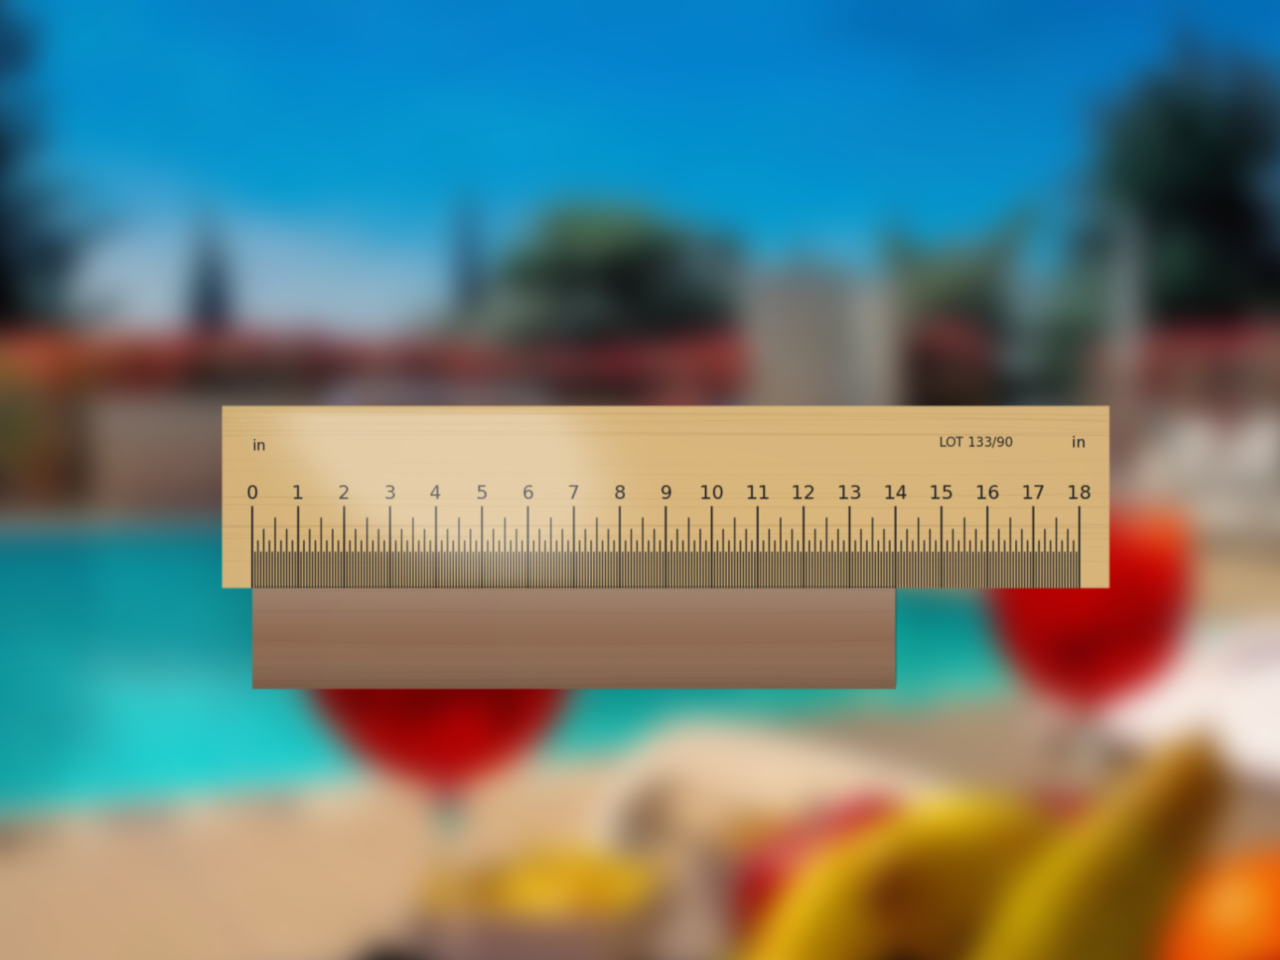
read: 14 in
